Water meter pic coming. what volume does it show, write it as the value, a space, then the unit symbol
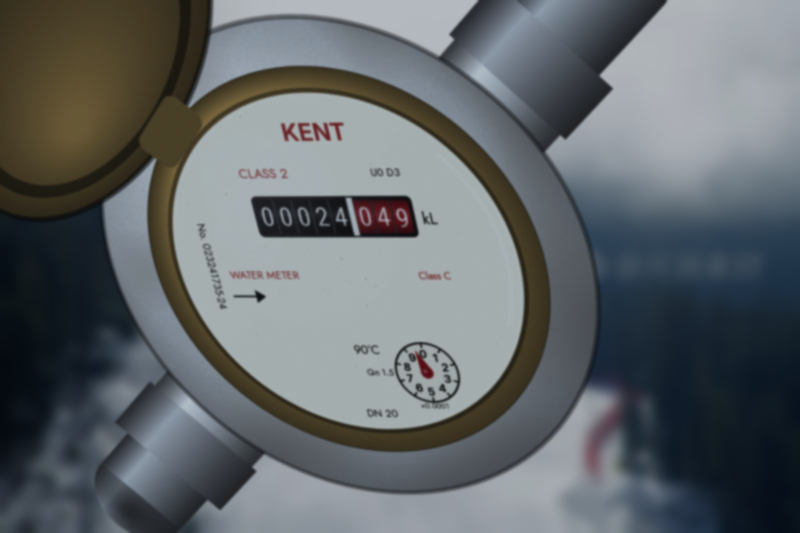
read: 24.0489 kL
